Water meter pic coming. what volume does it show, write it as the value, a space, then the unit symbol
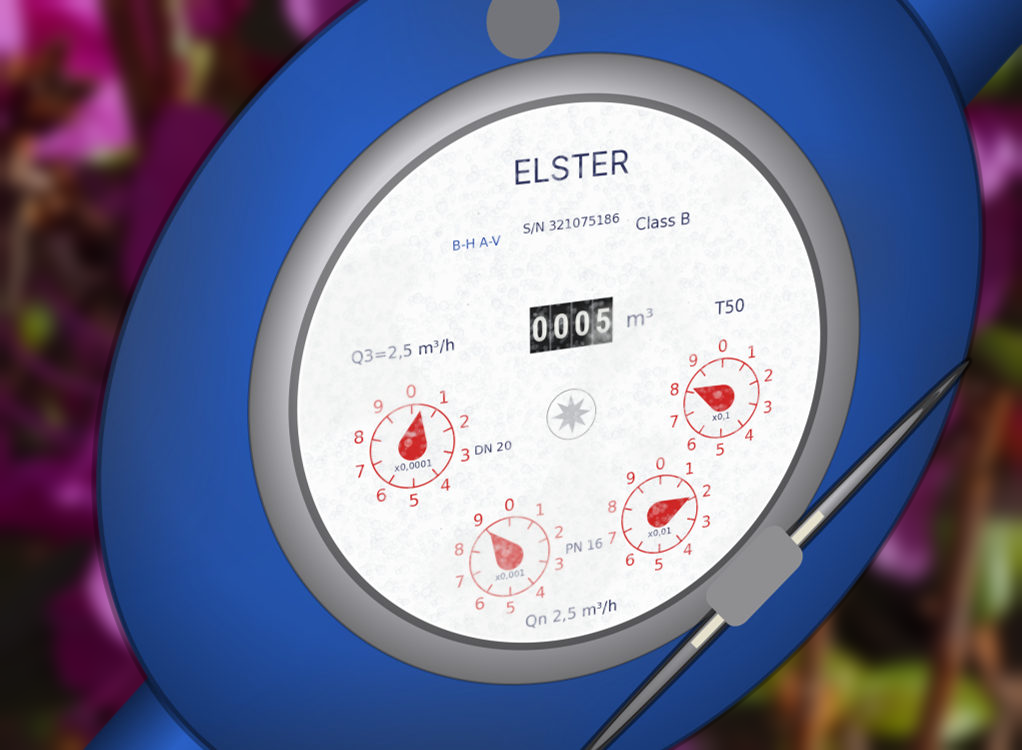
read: 5.8190 m³
